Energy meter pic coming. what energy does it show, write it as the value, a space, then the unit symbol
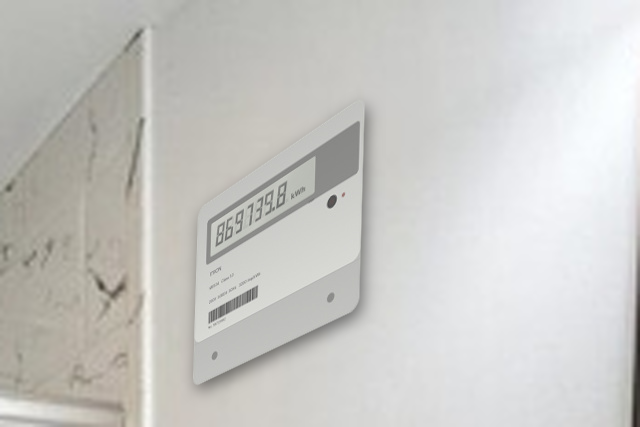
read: 869739.8 kWh
